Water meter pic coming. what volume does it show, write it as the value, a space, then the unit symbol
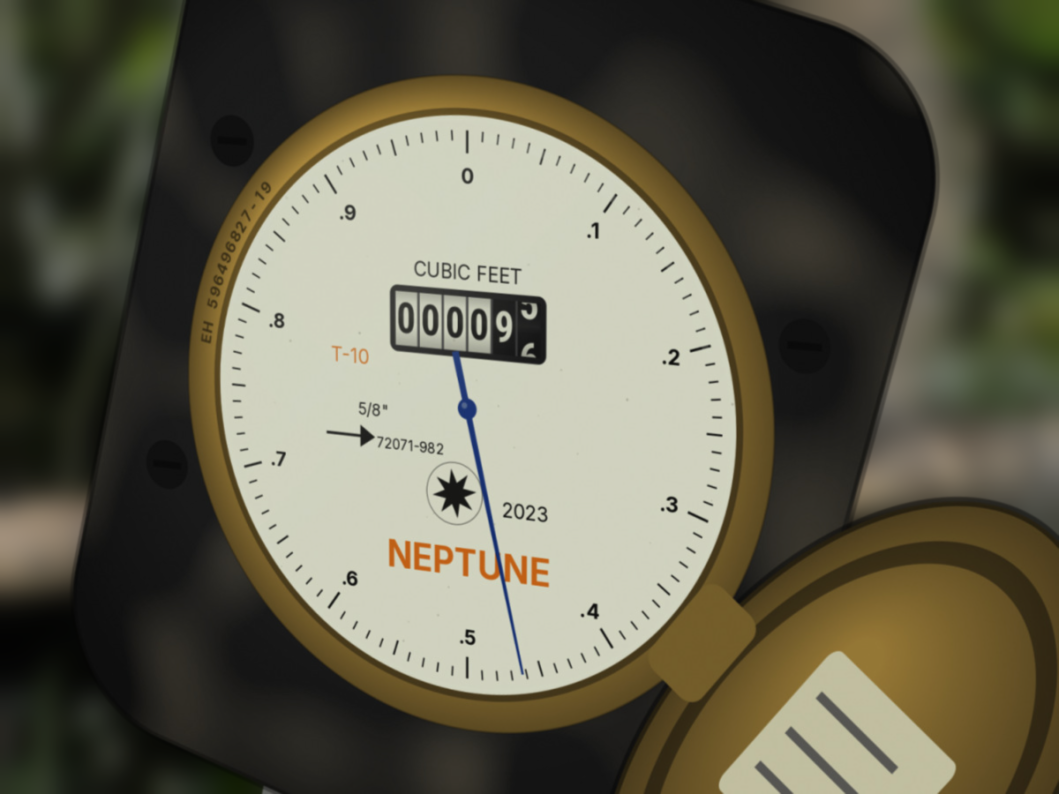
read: 95.46 ft³
